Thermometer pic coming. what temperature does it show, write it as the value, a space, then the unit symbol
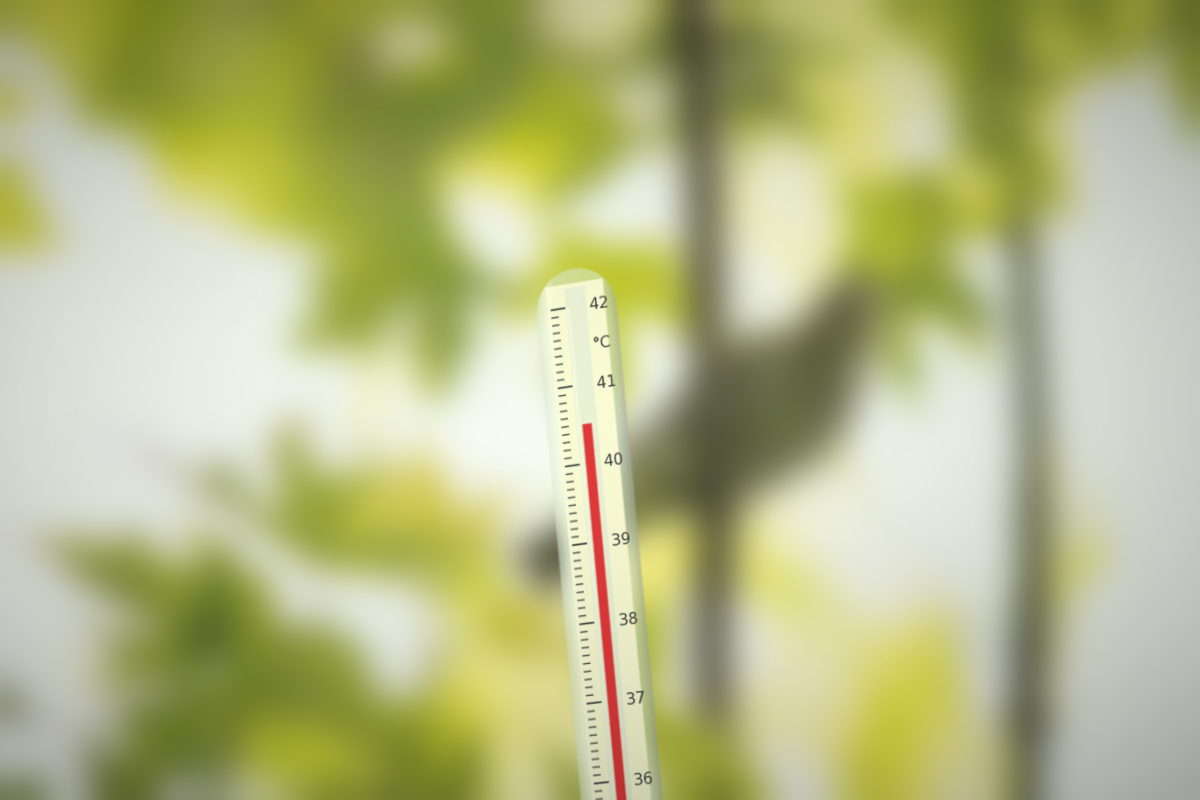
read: 40.5 °C
